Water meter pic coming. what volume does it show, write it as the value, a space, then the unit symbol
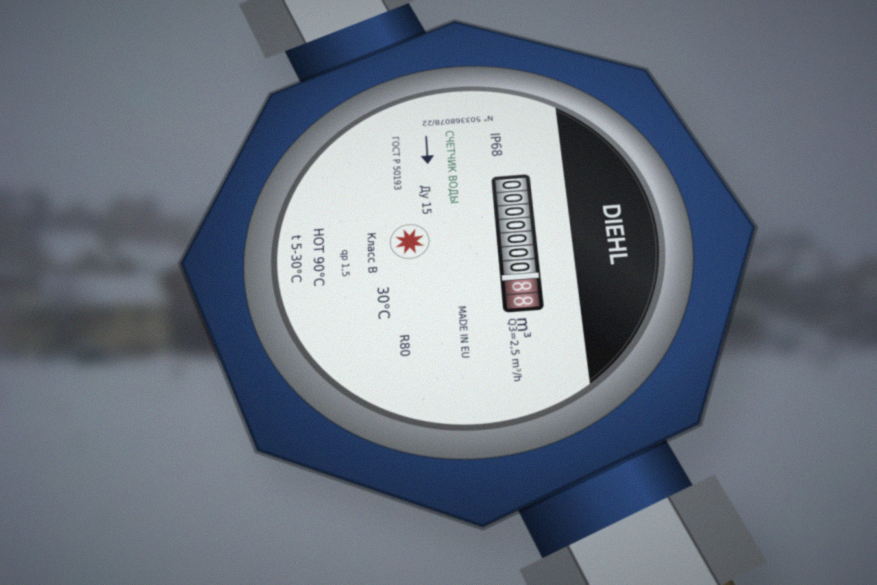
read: 0.88 m³
